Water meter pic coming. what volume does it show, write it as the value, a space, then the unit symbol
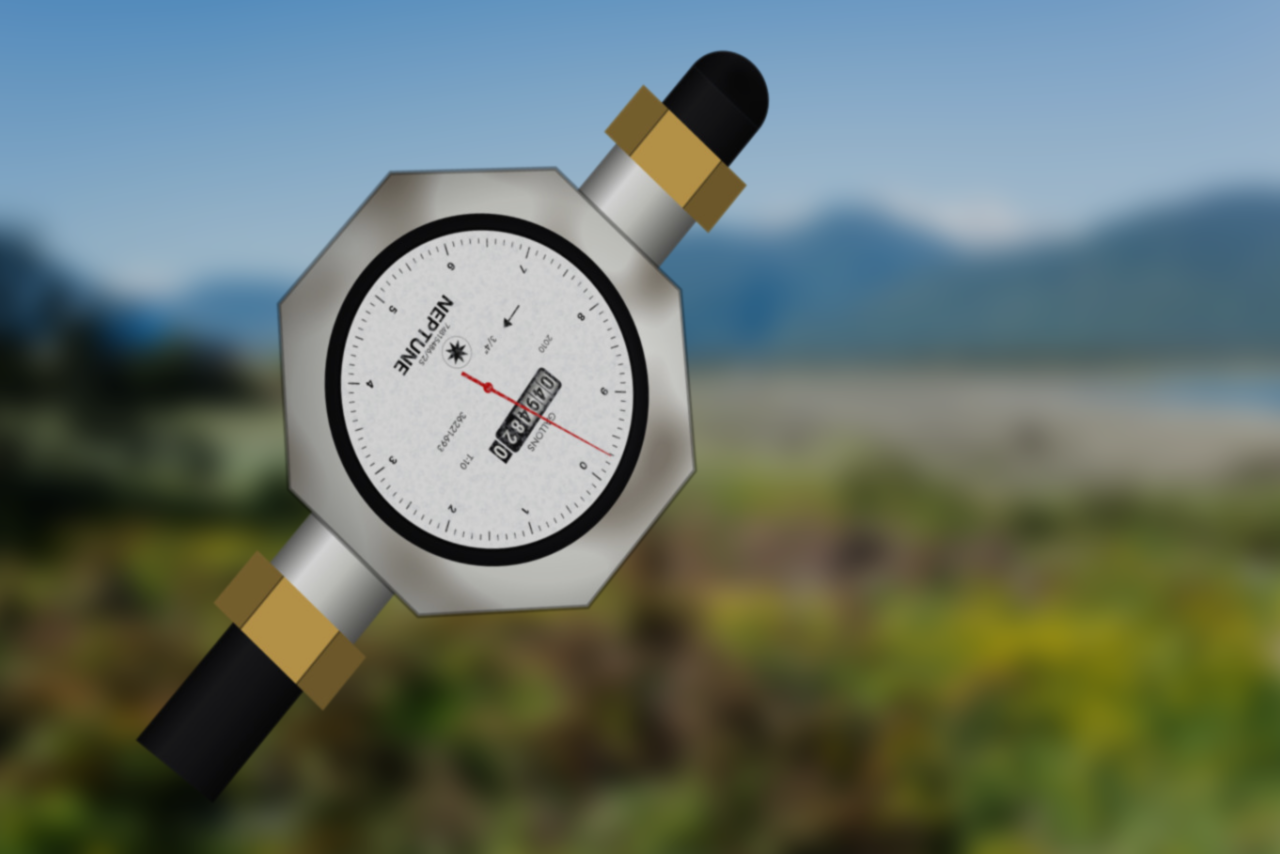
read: 494819.7 gal
